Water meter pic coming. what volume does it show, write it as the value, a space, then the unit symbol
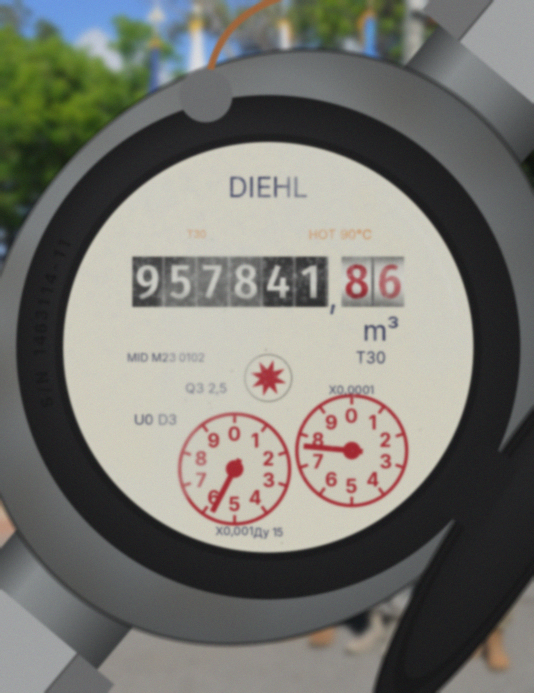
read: 957841.8657 m³
